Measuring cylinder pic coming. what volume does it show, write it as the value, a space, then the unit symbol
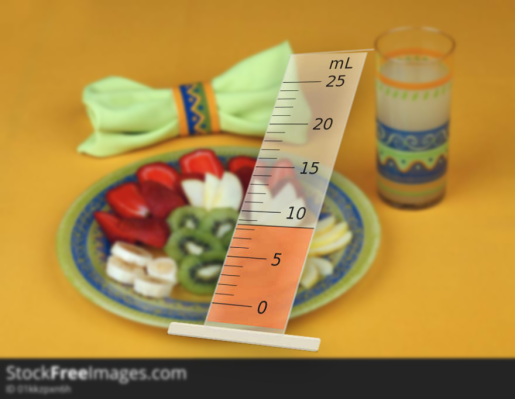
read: 8.5 mL
